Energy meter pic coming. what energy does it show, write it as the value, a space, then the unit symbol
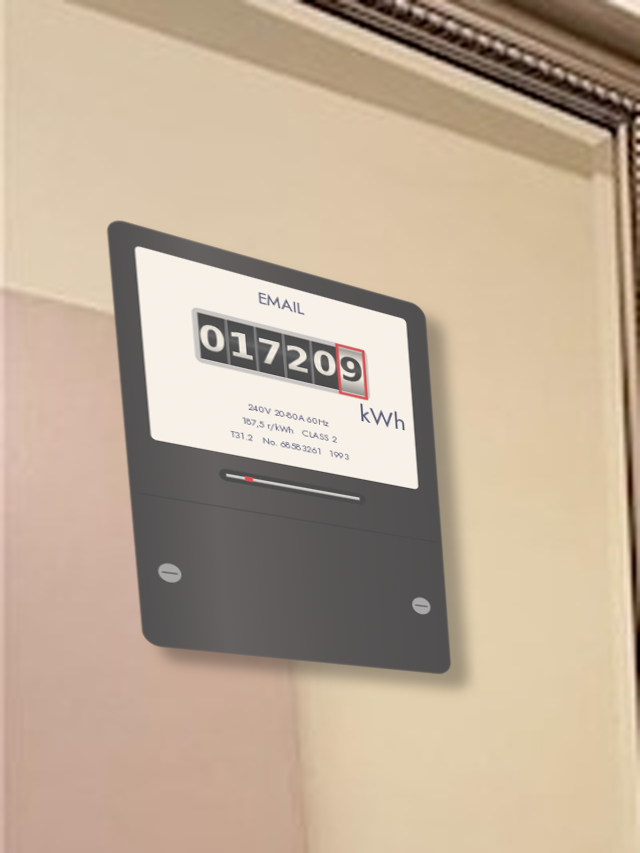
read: 1720.9 kWh
